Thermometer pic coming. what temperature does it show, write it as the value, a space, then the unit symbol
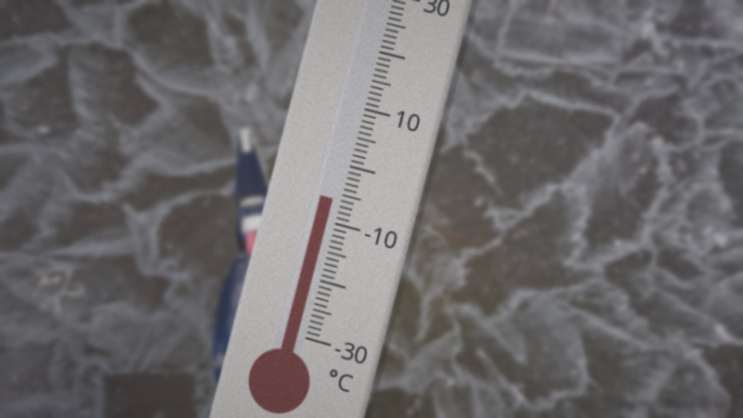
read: -6 °C
